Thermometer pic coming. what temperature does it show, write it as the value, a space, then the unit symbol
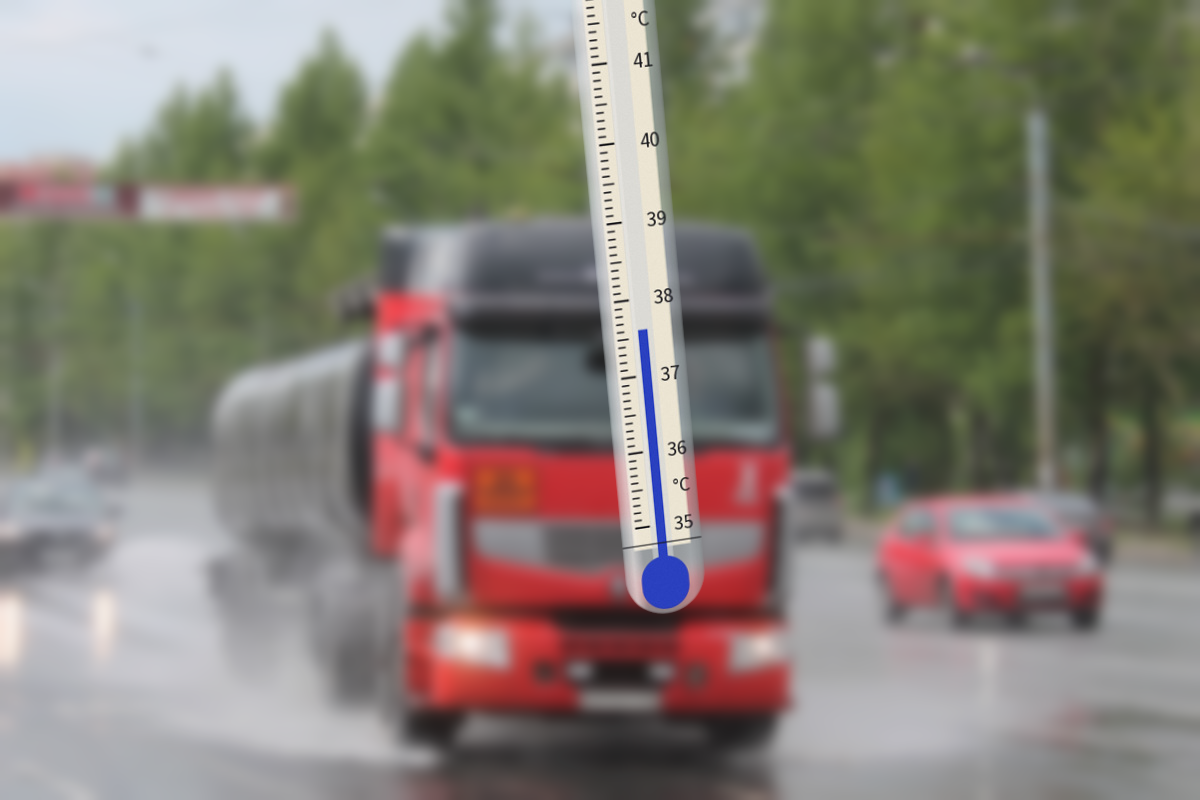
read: 37.6 °C
